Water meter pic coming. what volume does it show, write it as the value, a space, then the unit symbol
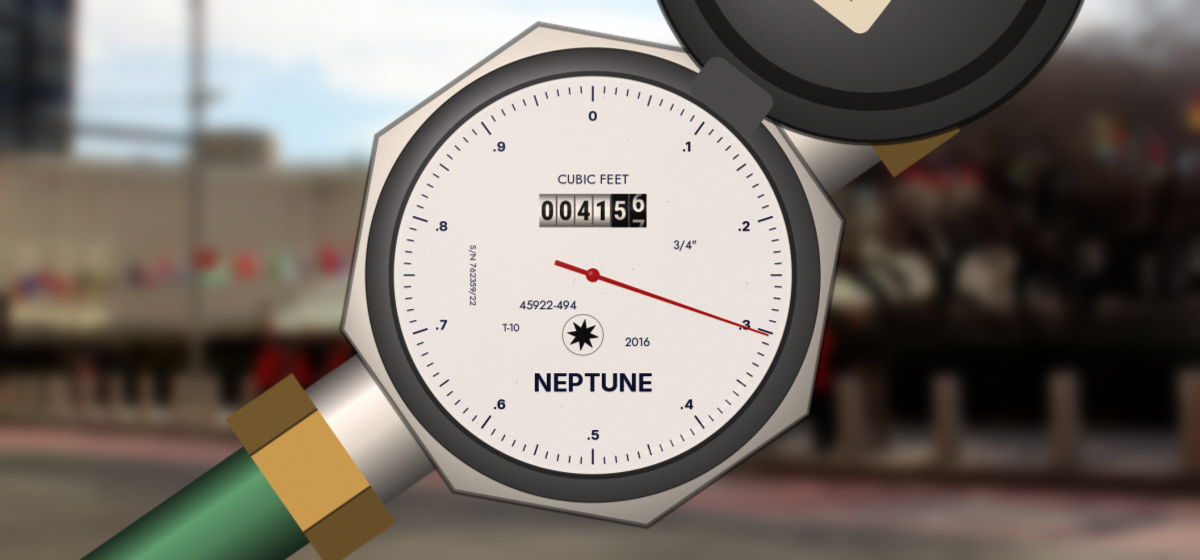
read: 4156.30 ft³
